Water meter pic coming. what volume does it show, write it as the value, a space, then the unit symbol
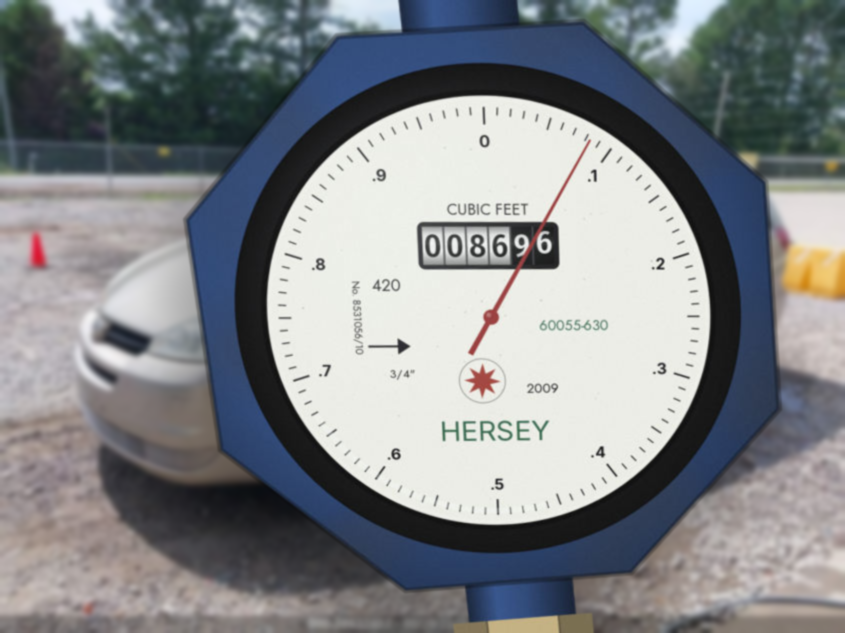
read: 8696.08 ft³
